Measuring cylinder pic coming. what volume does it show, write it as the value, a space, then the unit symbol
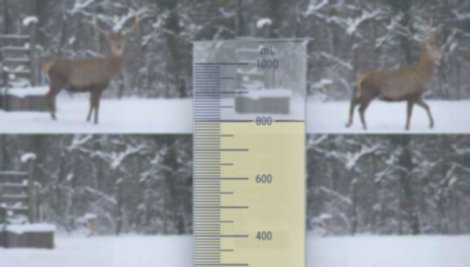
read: 800 mL
